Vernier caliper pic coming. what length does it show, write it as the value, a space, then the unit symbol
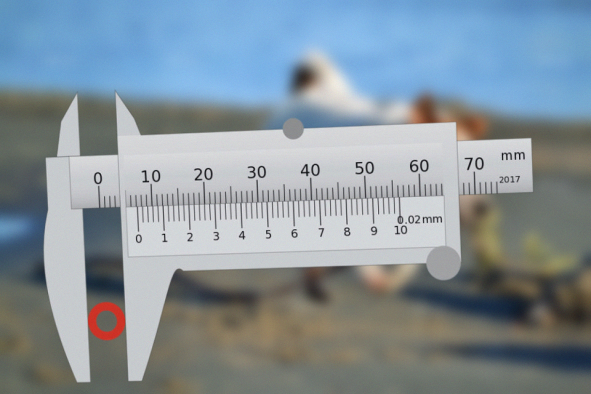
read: 7.2 mm
